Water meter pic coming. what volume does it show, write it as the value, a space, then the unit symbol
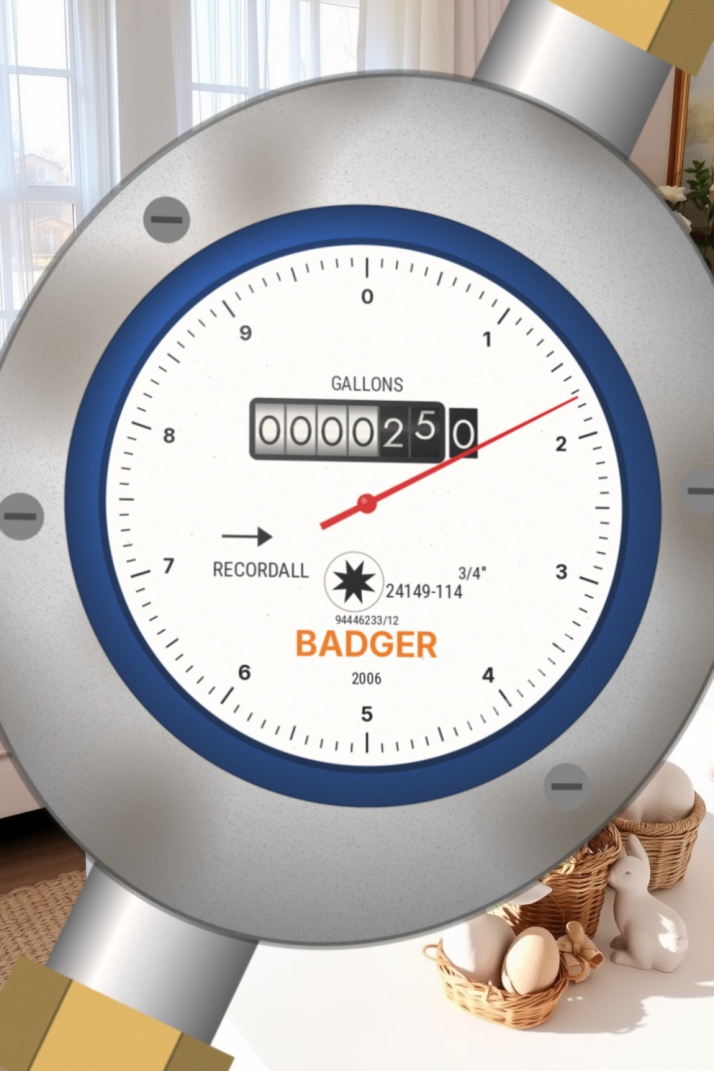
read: 251.7 gal
